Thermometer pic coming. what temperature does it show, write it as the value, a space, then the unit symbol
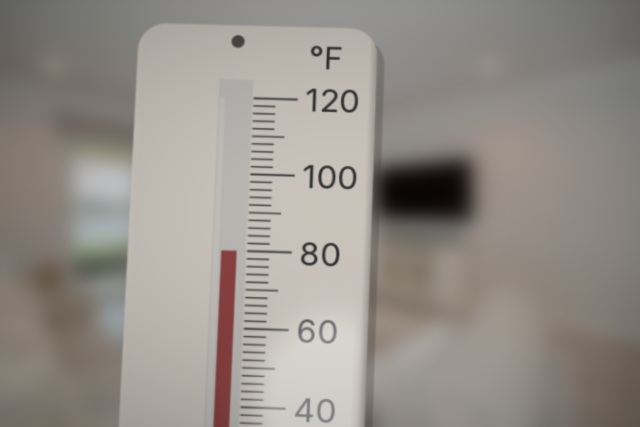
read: 80 °F
